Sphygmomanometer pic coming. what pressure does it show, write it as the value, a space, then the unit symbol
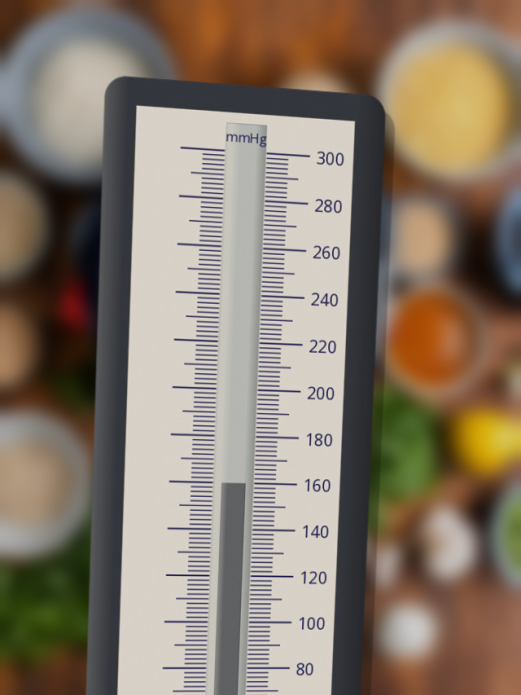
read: 160 mmHg
